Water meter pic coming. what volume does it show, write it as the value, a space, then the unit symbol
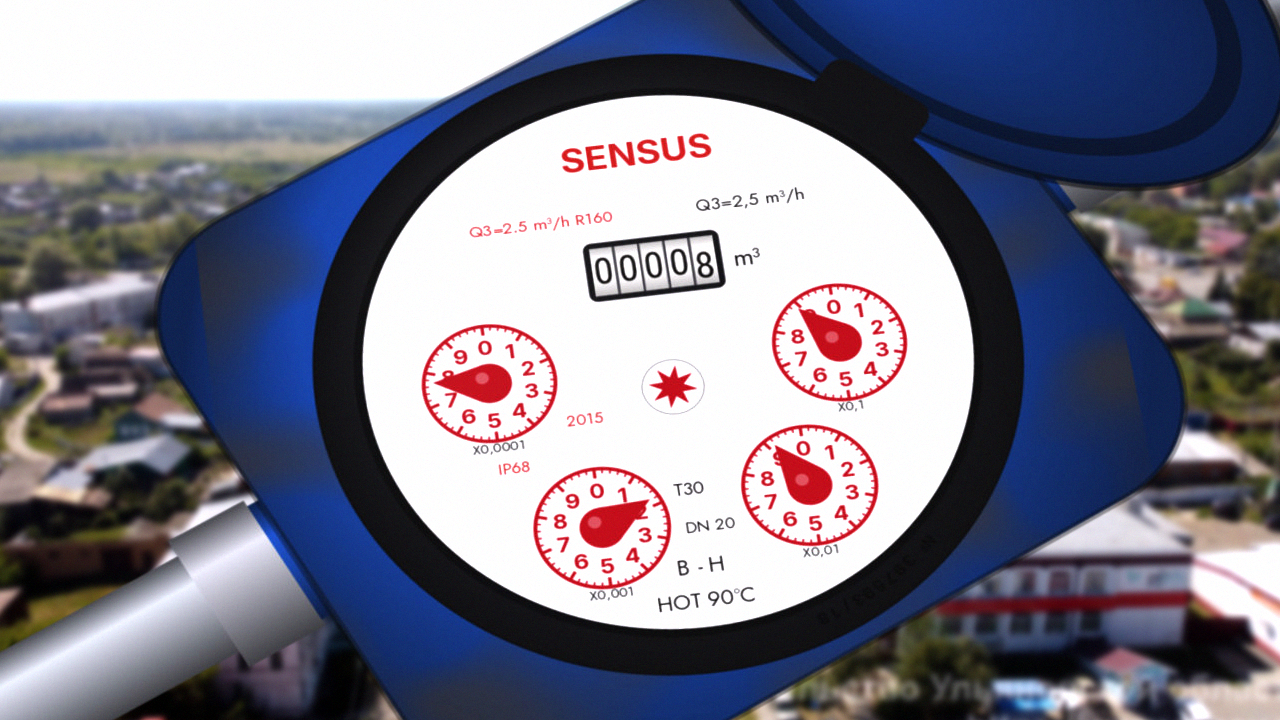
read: 7.8917 m³
